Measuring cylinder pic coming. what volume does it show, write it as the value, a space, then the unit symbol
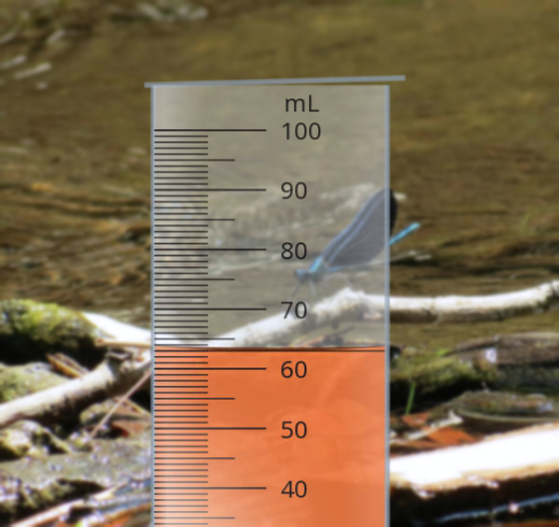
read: 63 mL
